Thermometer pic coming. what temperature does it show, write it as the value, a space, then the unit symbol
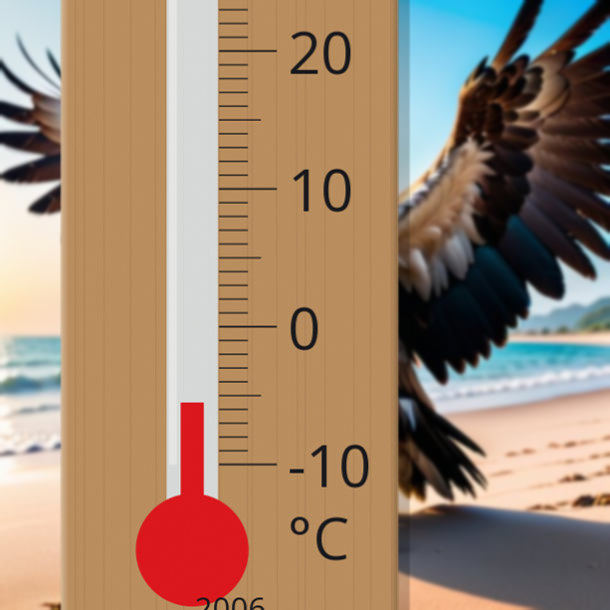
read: -5.5 °C
